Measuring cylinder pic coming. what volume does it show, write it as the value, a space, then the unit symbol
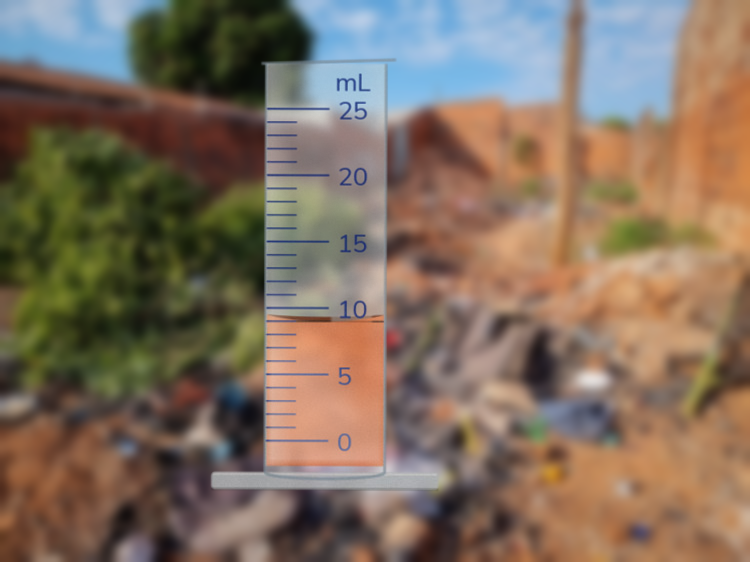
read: 9 mL
